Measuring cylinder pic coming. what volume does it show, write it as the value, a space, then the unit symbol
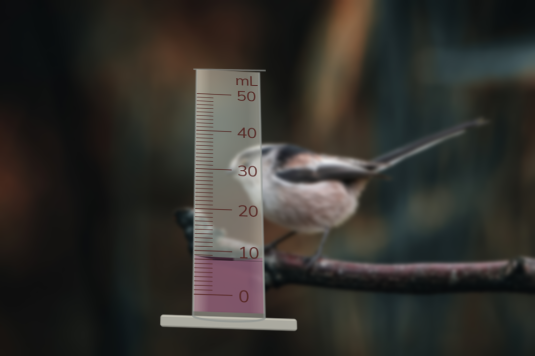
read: 8 mL
